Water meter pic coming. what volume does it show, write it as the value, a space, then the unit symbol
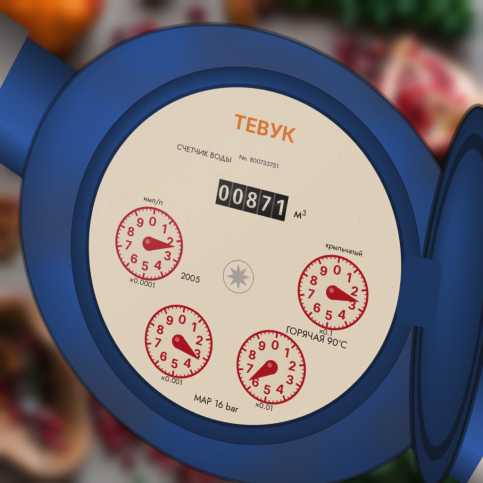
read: 871.2632 m³
